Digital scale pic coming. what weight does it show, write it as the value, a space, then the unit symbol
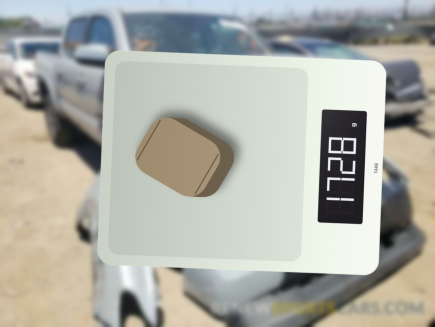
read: 1728 g
